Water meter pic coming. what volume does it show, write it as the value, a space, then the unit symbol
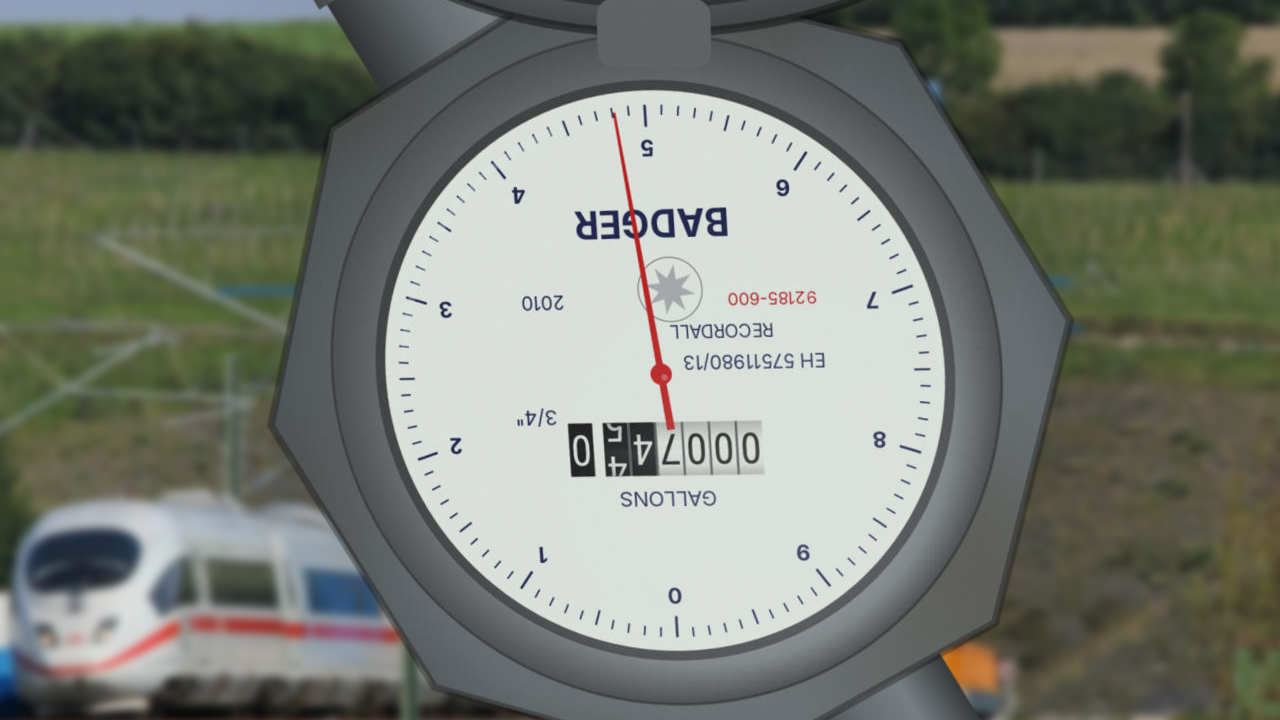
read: 7444.8 gal
